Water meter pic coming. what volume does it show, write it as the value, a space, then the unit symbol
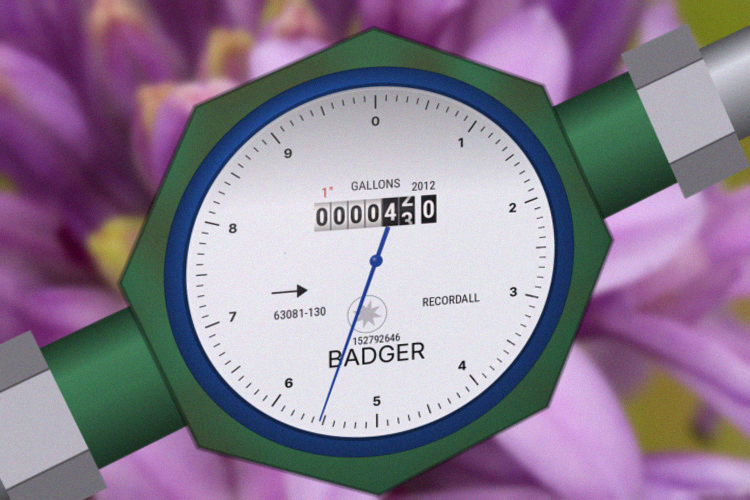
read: 425.5 gal
